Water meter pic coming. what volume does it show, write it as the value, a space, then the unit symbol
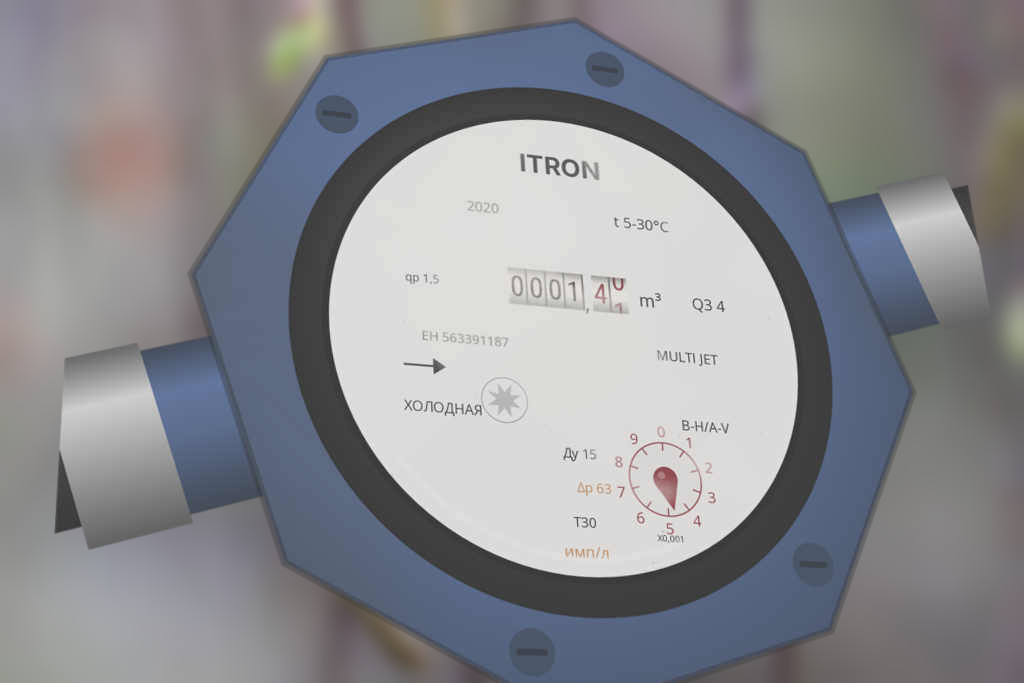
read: 1.404 m³
